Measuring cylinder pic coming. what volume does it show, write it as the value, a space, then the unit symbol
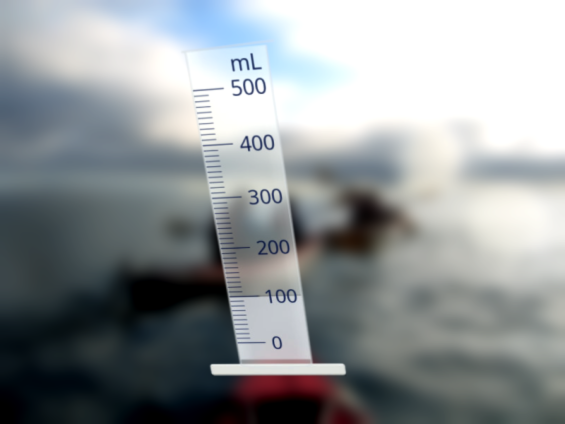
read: 100 mL
